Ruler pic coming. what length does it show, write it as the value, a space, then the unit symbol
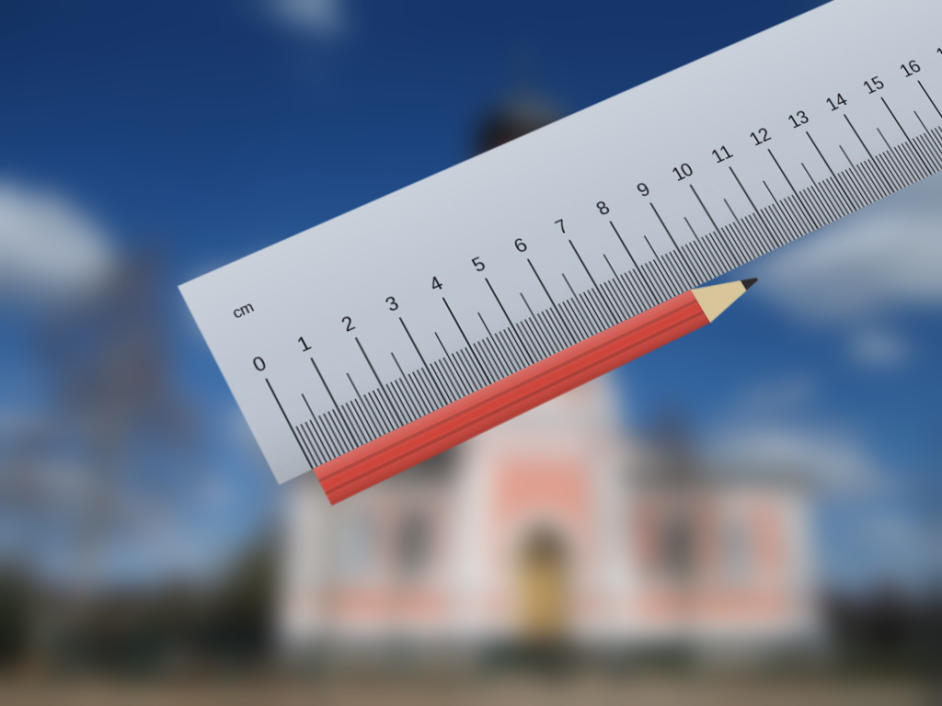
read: 10.2 cm
